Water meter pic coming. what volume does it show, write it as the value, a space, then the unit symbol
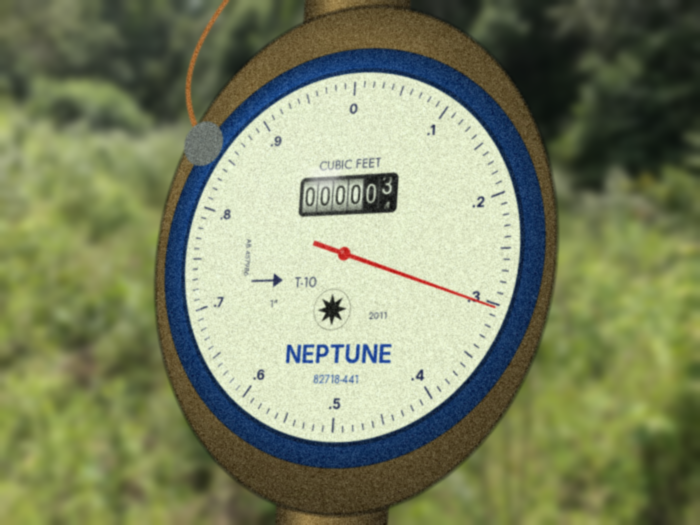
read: 3.30 ft³
